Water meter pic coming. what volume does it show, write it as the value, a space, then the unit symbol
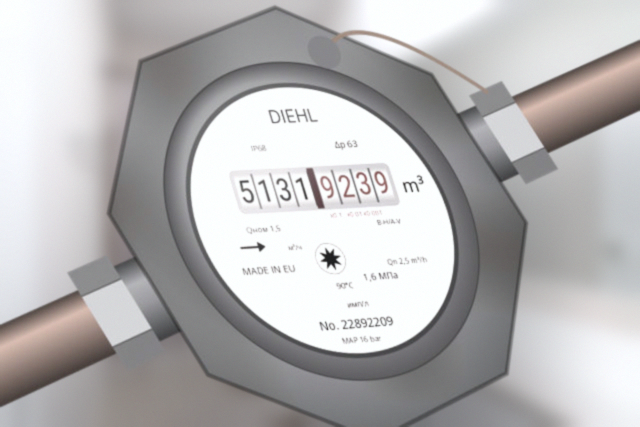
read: 5131.9239 m³
